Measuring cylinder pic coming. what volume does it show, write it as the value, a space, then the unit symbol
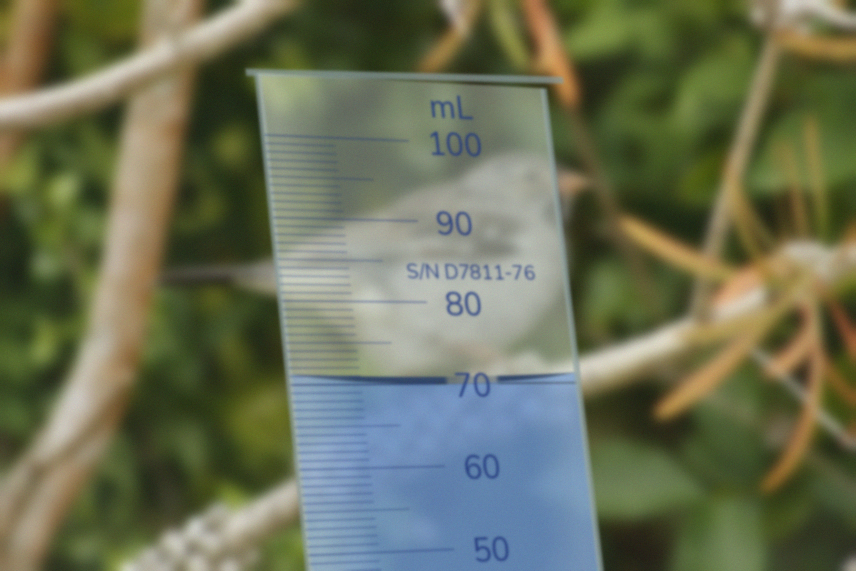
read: 70 mL
